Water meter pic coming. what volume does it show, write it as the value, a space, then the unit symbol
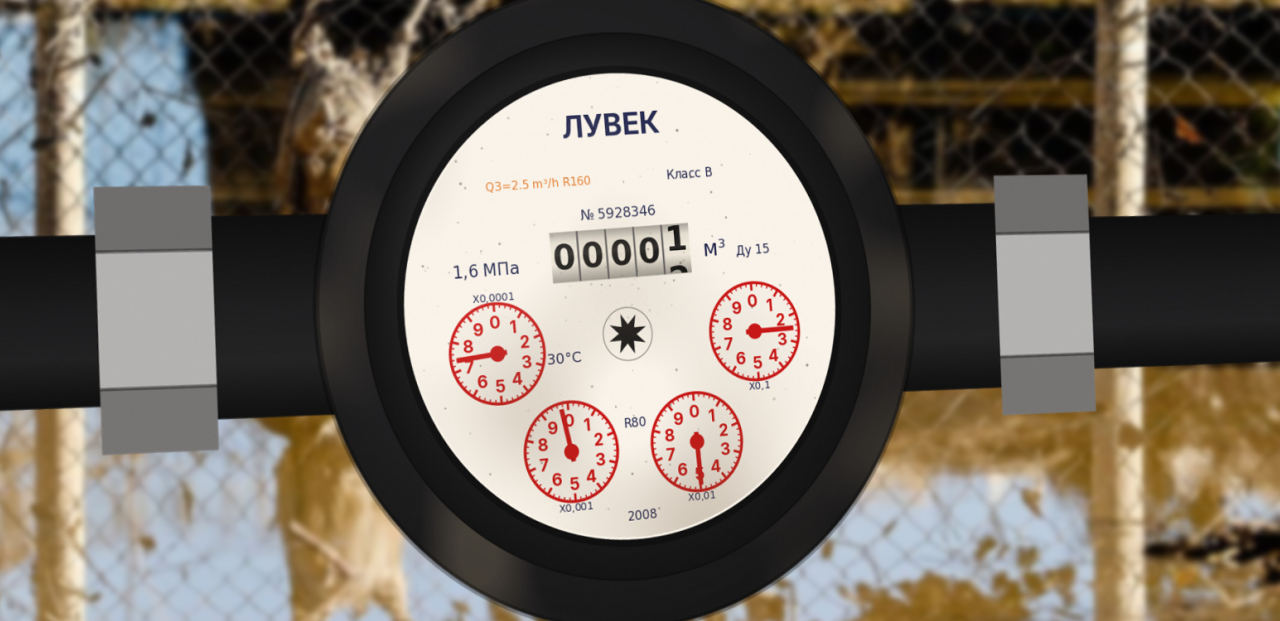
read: 1.2497 m³
